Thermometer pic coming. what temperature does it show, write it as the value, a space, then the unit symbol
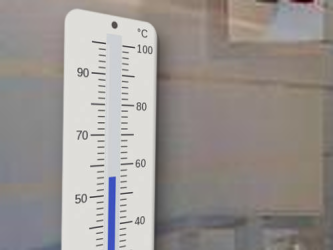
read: 56 °C
